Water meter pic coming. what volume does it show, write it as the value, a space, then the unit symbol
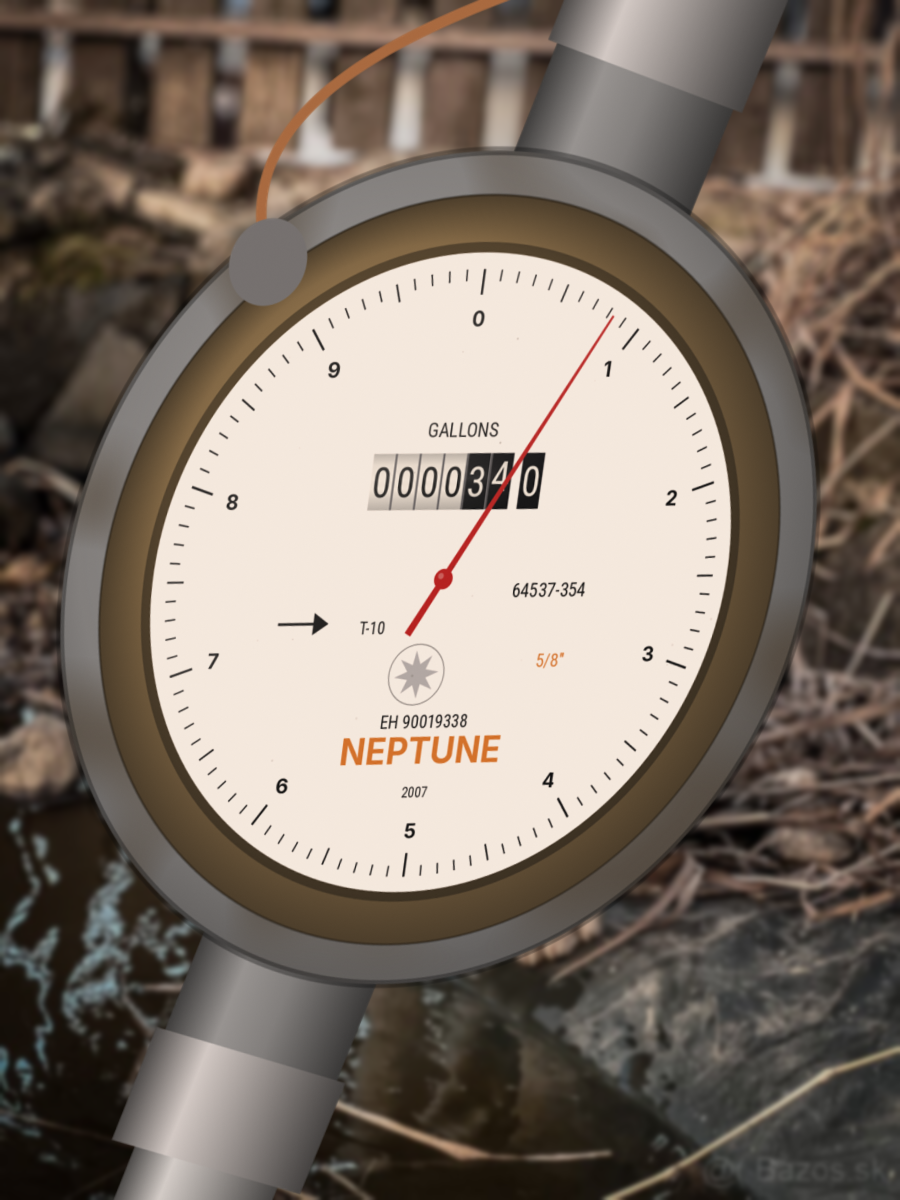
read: 340.8 gal
